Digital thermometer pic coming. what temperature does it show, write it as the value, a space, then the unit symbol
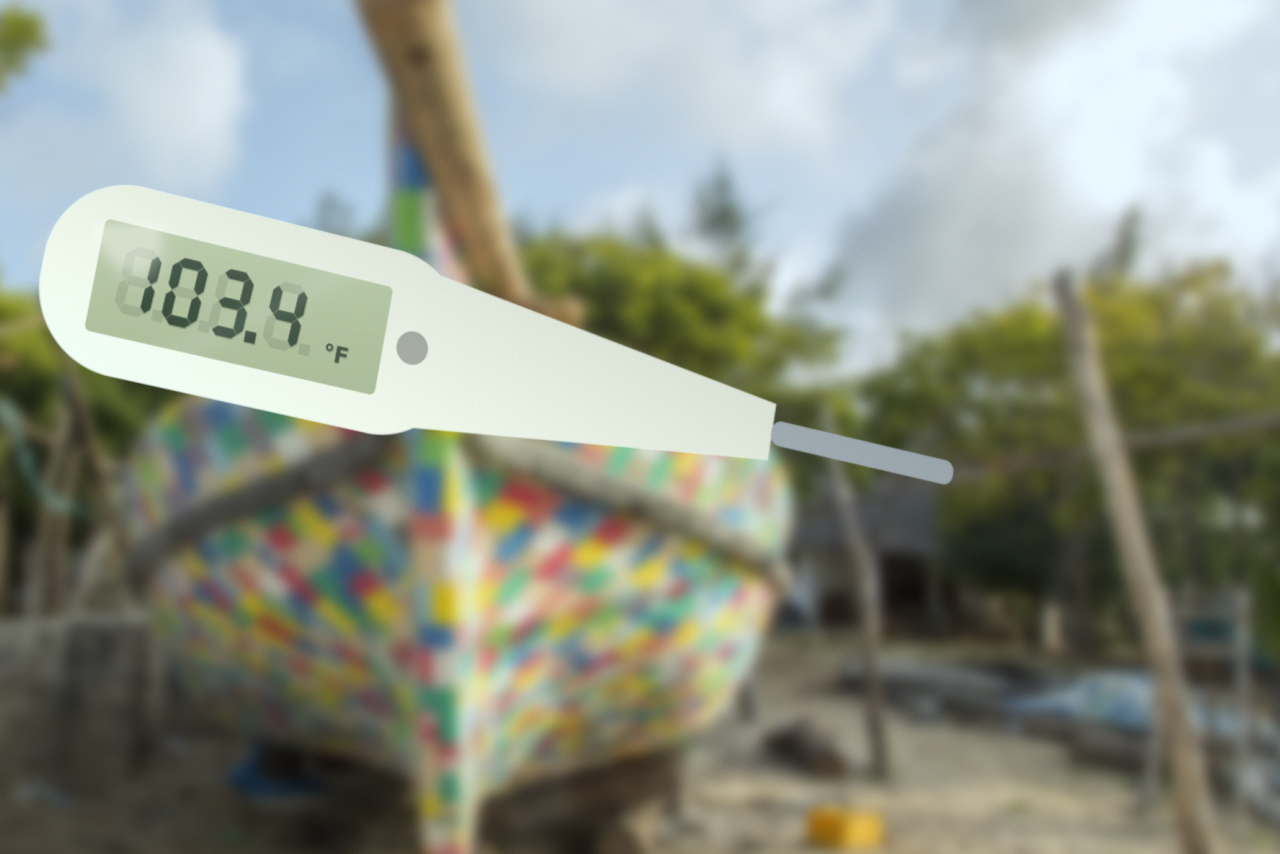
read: 103.4 °F
